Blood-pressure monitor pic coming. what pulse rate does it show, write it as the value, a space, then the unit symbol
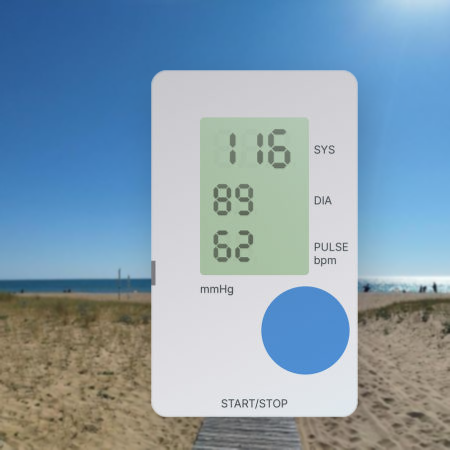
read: 62 bpm
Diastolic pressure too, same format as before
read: 89 mmHg
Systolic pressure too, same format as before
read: 116 mmHg
